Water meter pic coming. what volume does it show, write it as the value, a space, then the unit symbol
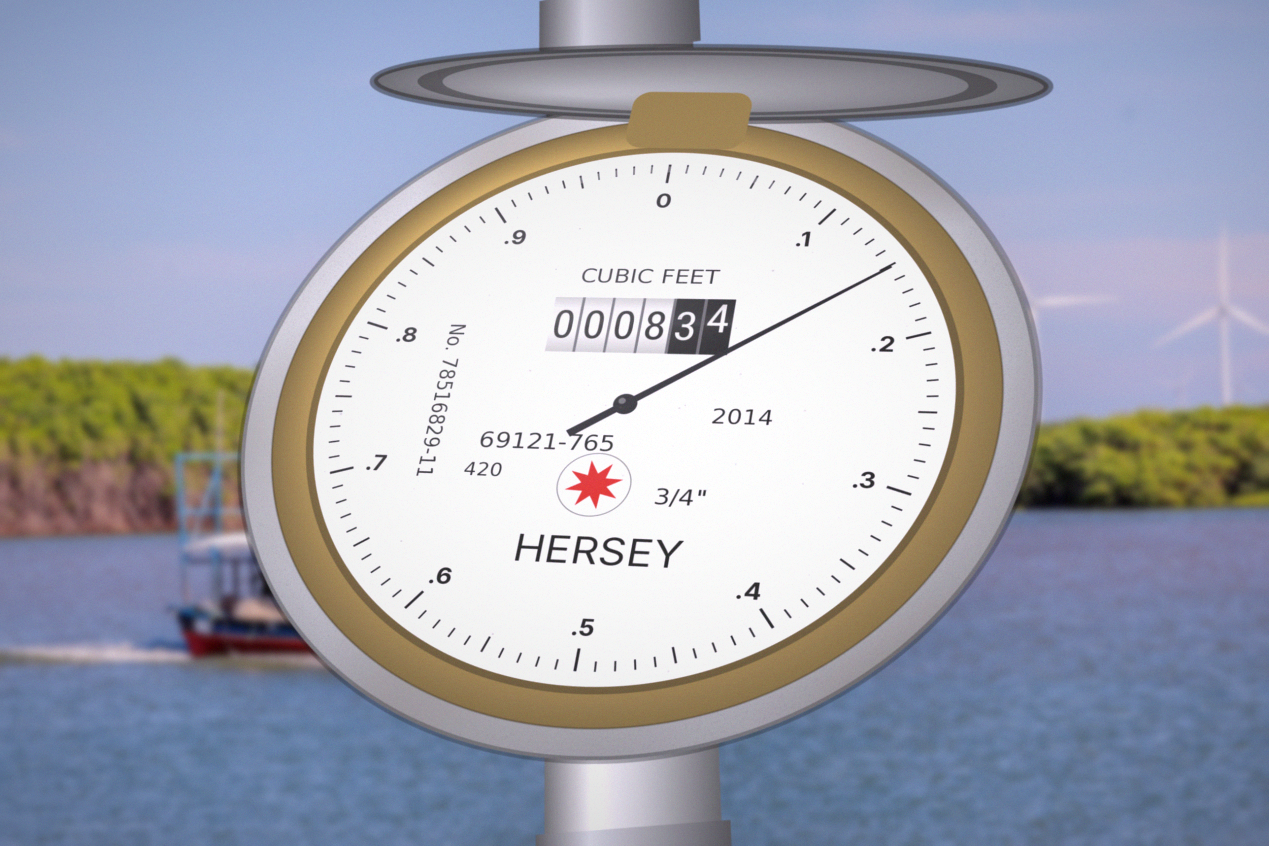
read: 834.15 ft³
